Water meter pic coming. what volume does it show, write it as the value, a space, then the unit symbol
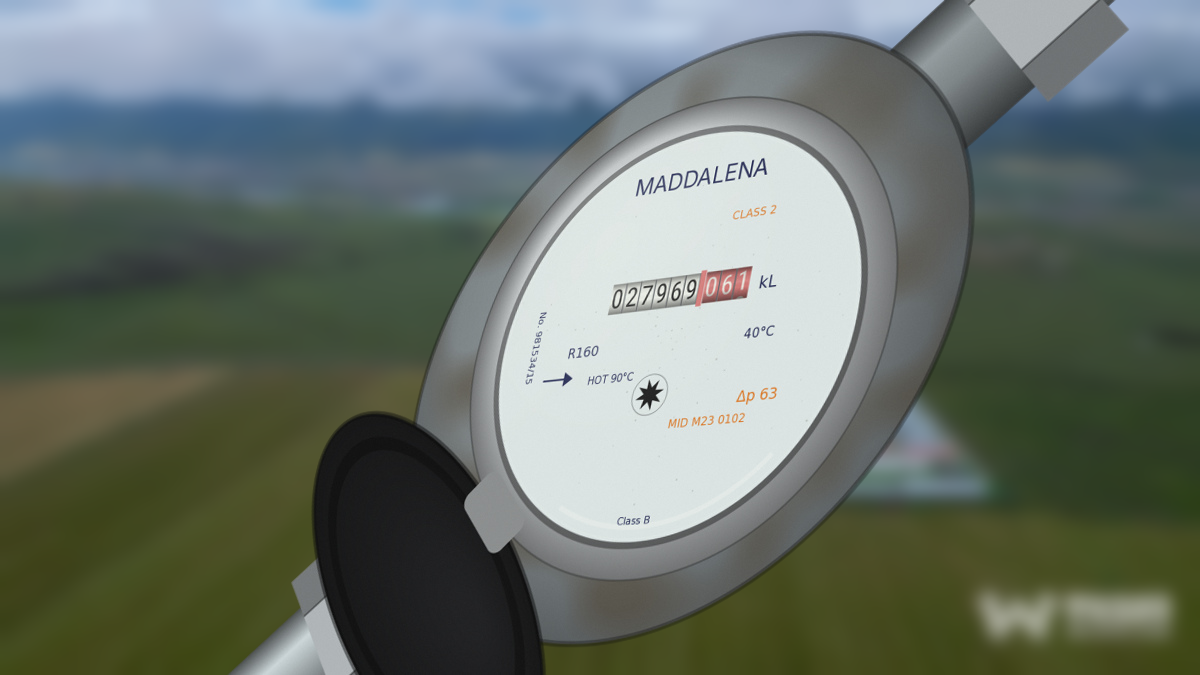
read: 27969.061 kL
